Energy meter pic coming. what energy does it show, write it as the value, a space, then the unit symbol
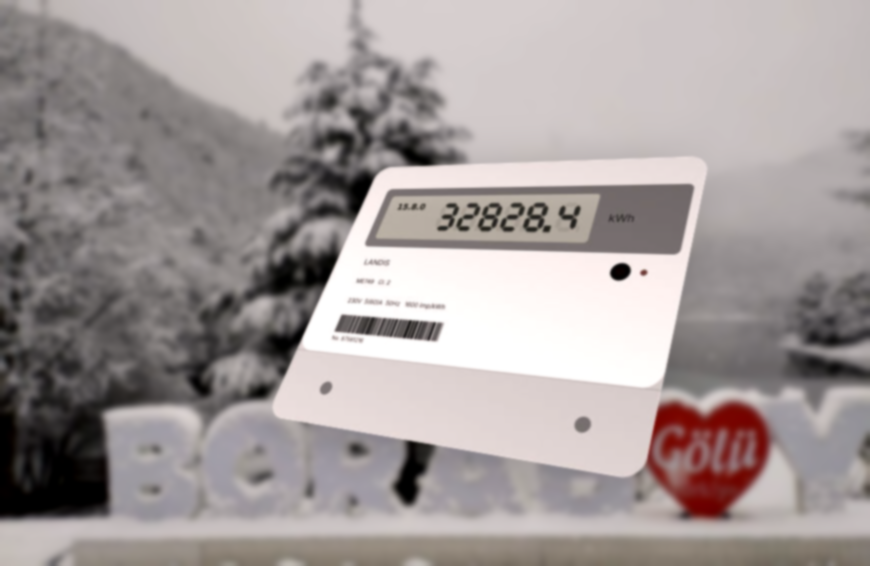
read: 32828.4 kWh
